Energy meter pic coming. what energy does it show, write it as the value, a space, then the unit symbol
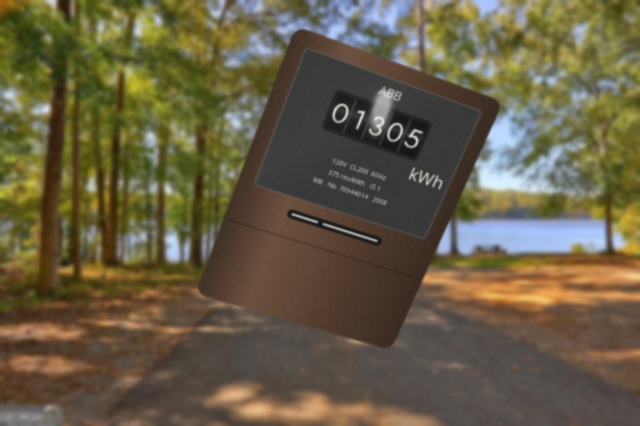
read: 1305 kWh
